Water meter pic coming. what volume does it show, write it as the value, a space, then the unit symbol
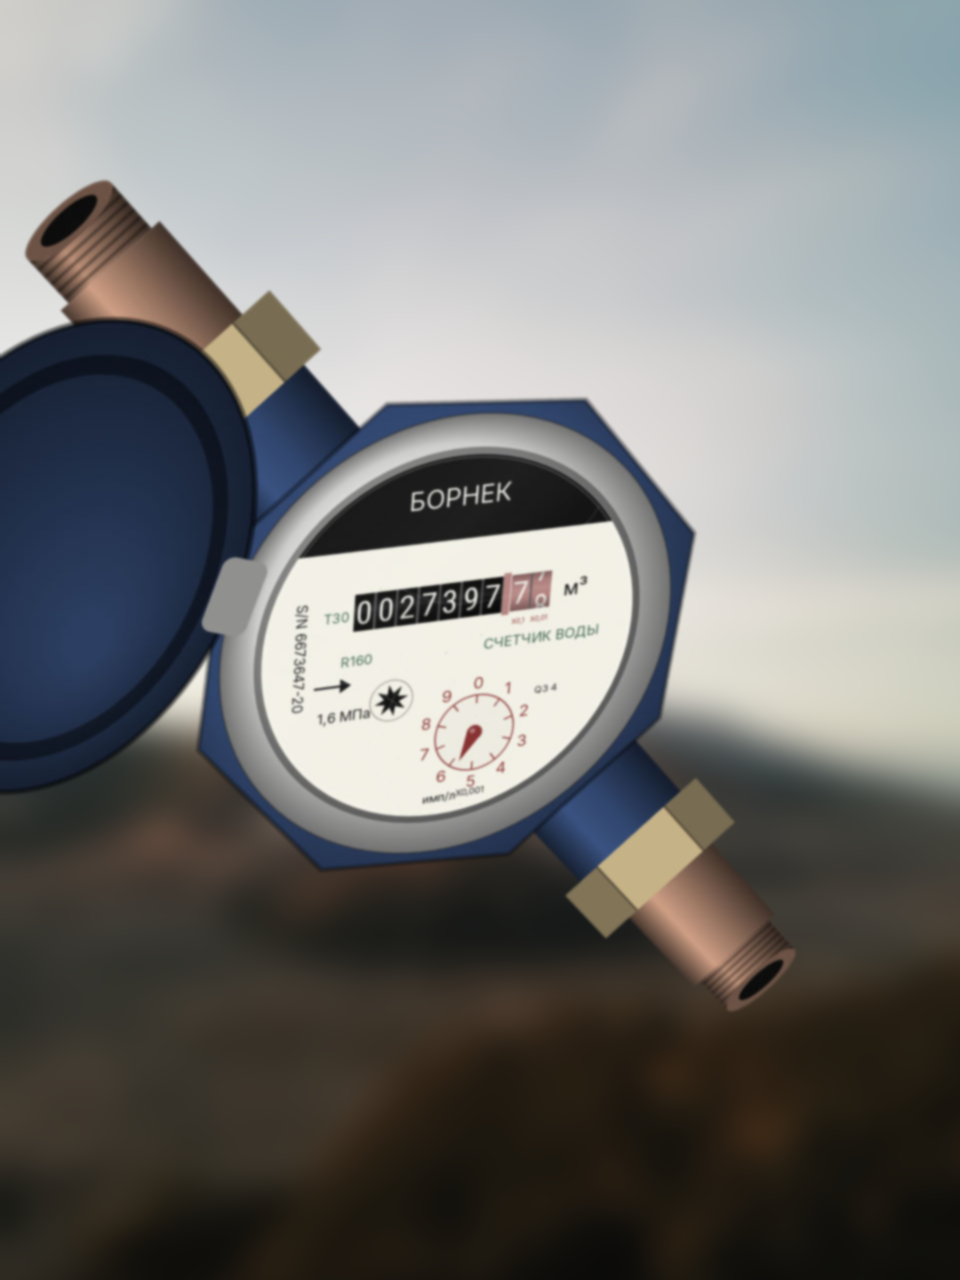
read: 27397.775 m³
